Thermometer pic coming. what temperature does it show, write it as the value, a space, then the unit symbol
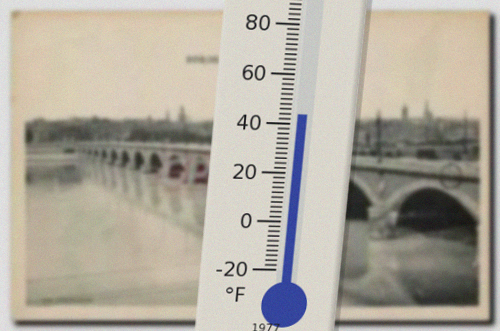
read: 44 °F
